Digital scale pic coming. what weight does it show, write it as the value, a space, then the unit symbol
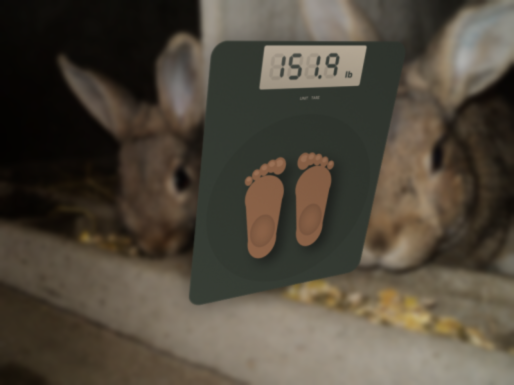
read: 151.9 lb
